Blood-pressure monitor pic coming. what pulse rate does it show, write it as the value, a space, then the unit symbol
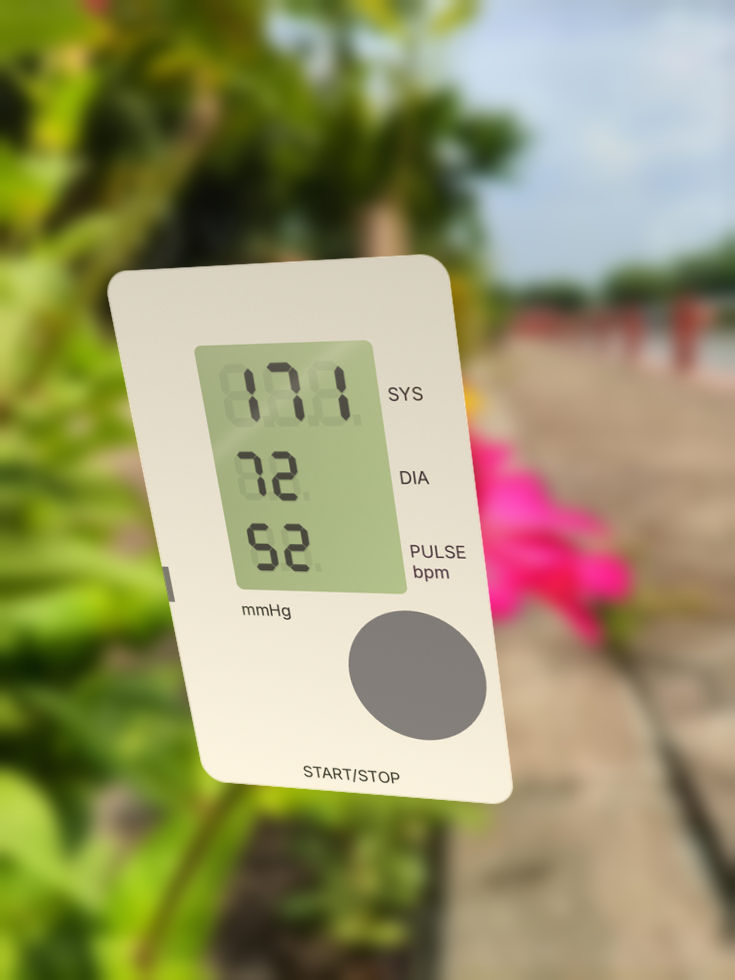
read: 52 bpm
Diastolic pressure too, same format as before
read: 72 mmHg
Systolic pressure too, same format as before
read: 171 mmHg
